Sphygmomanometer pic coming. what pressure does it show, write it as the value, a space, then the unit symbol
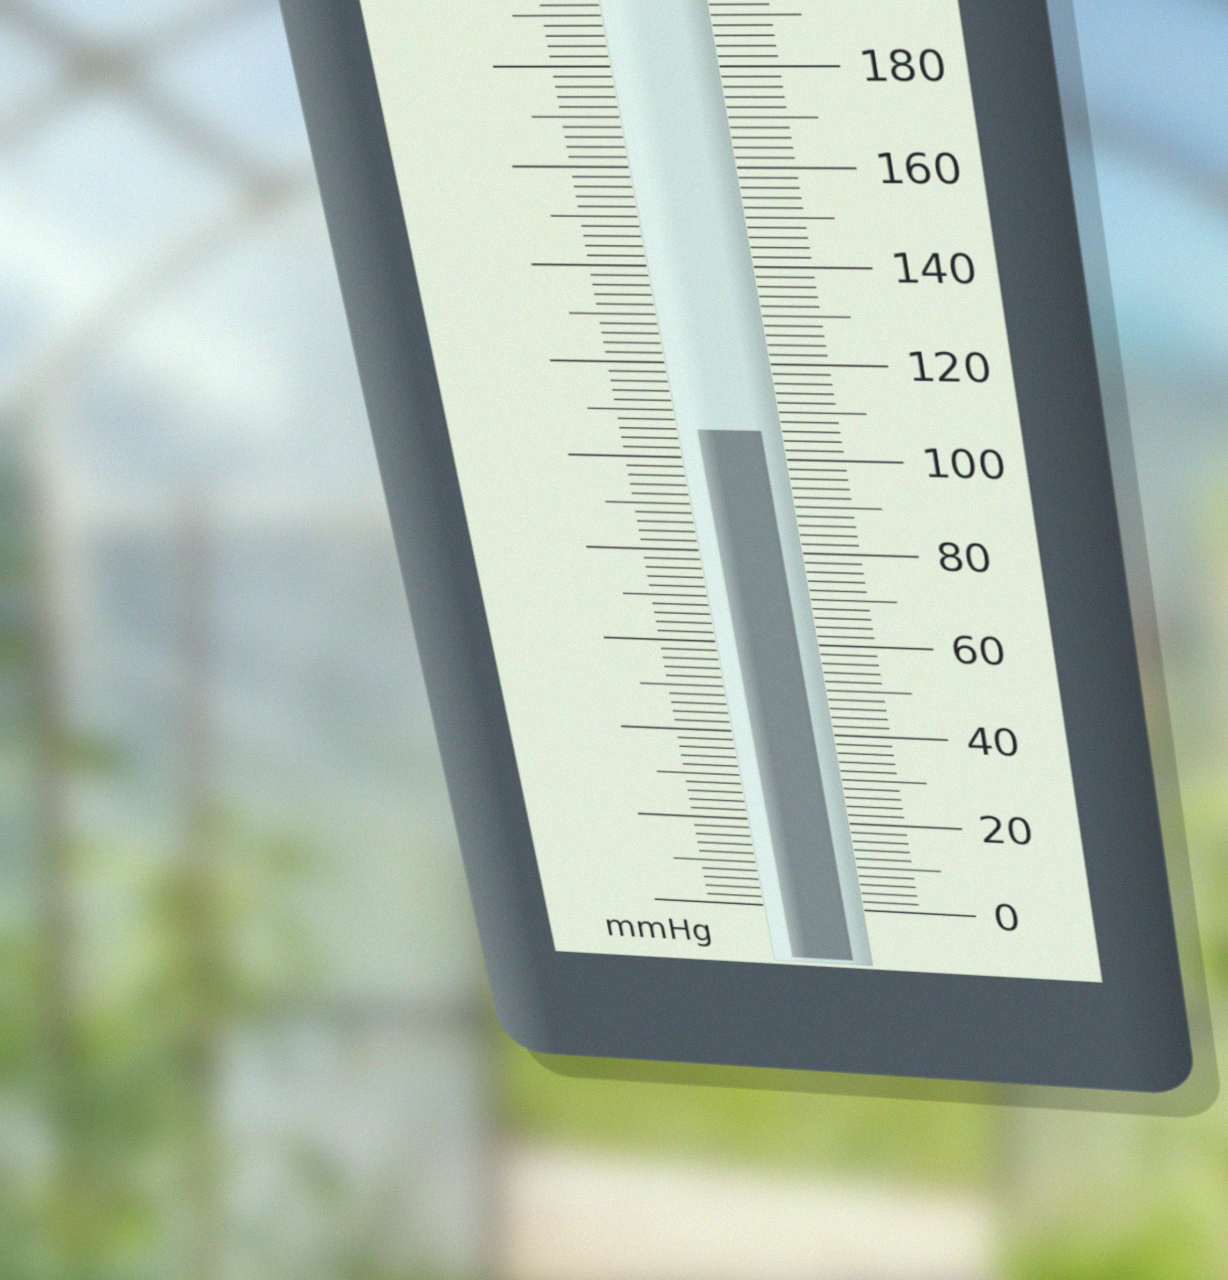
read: 106 mmHg
